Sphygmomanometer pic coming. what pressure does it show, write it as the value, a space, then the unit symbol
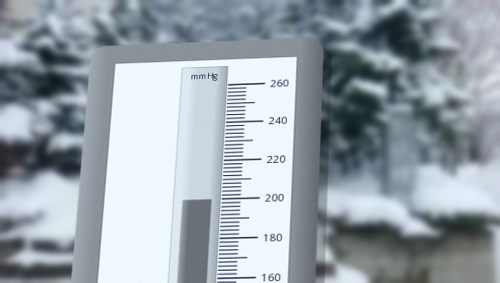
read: 200 mmHg
